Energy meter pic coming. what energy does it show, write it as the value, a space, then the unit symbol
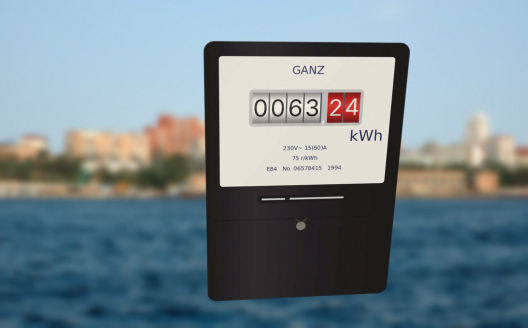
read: 63.24 kWh
